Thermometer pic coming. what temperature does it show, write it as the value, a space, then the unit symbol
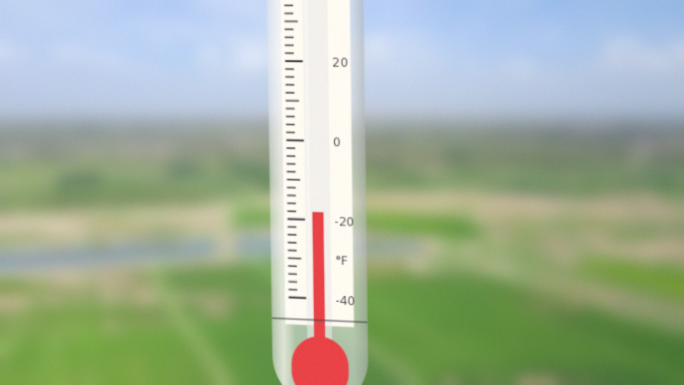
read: -18 °F
